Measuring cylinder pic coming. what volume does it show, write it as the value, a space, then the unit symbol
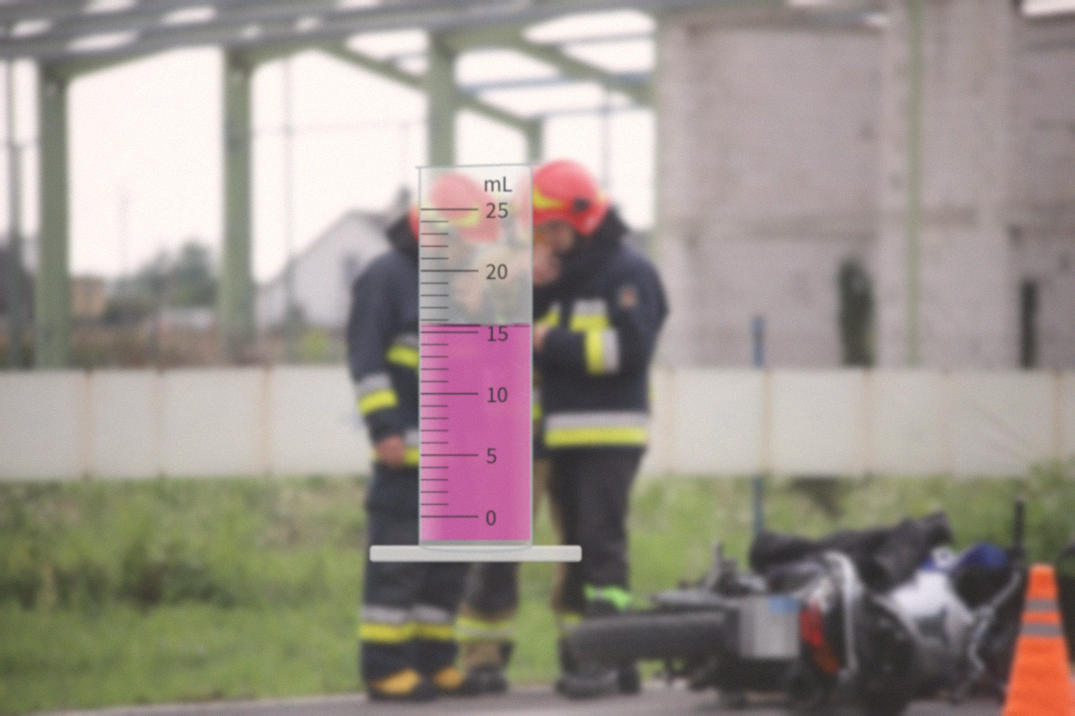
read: 15.5 mL
